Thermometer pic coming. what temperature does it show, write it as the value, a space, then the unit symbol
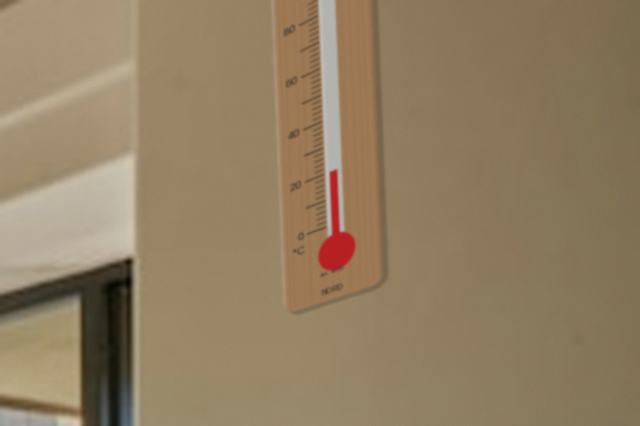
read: 20 °C
